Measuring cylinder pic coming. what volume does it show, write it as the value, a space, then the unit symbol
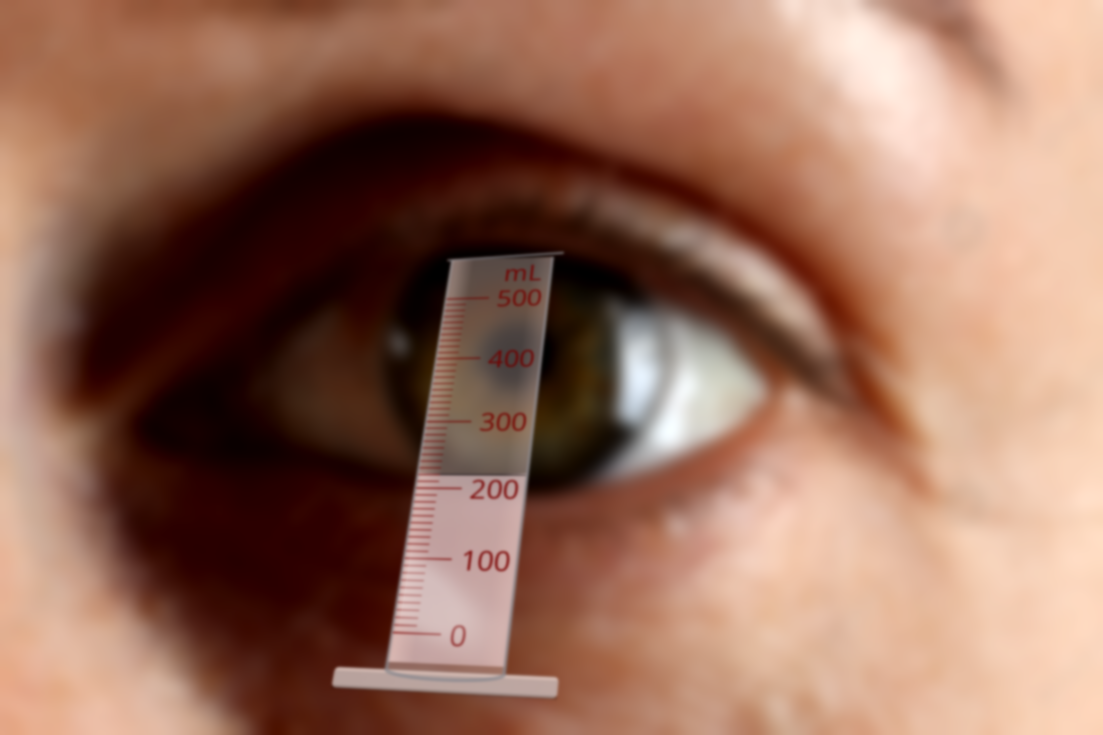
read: 220 mL
